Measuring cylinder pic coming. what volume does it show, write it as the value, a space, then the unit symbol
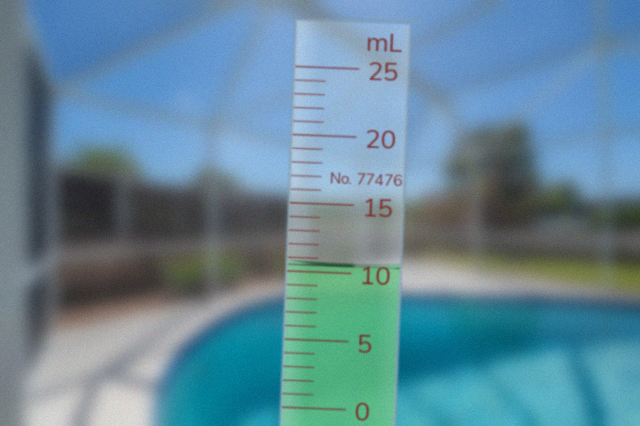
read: 10.5 mL
